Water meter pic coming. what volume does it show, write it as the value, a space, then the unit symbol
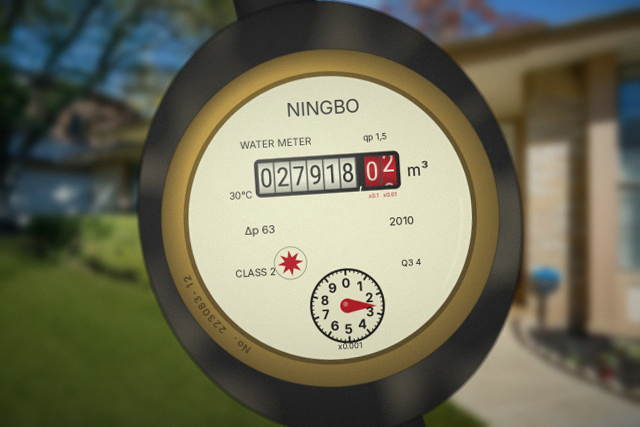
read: 27918.022 m³
